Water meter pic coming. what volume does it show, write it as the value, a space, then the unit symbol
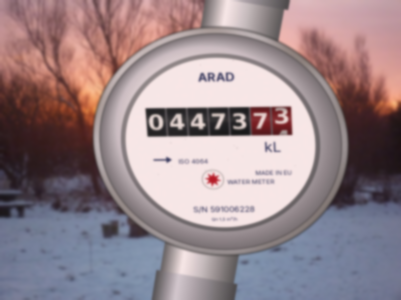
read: 4473.73 kL
